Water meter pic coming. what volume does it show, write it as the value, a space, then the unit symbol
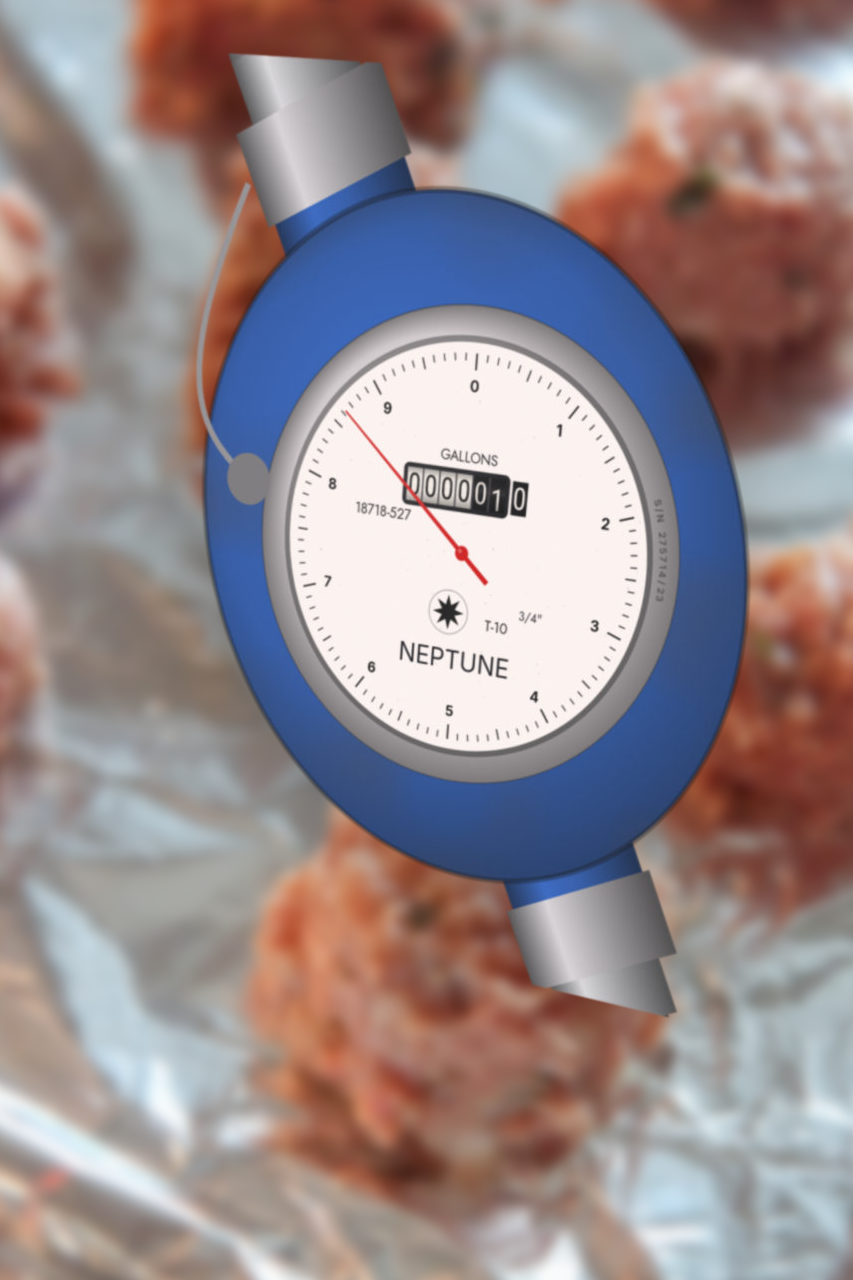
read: 8.6 gal
